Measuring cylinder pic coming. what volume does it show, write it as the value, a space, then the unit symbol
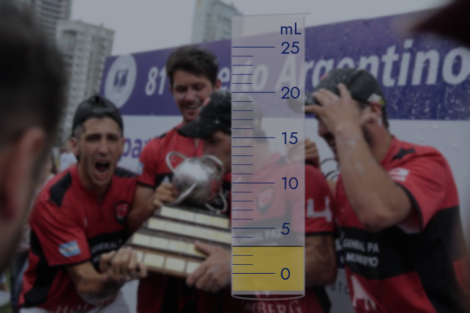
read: 3 mL
